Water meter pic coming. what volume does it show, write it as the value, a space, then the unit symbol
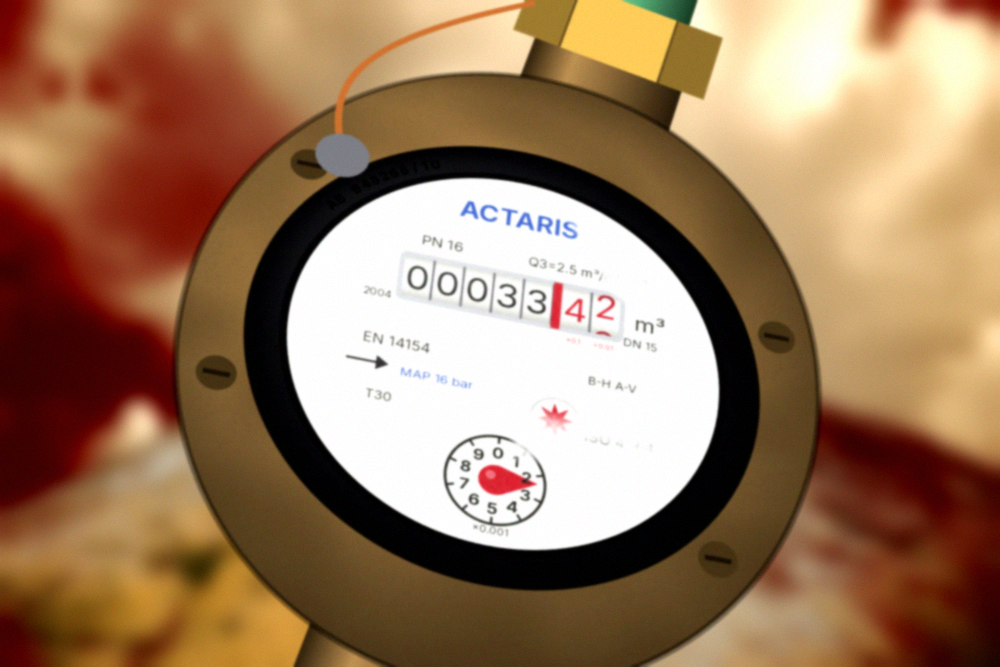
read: 33.422 m³
